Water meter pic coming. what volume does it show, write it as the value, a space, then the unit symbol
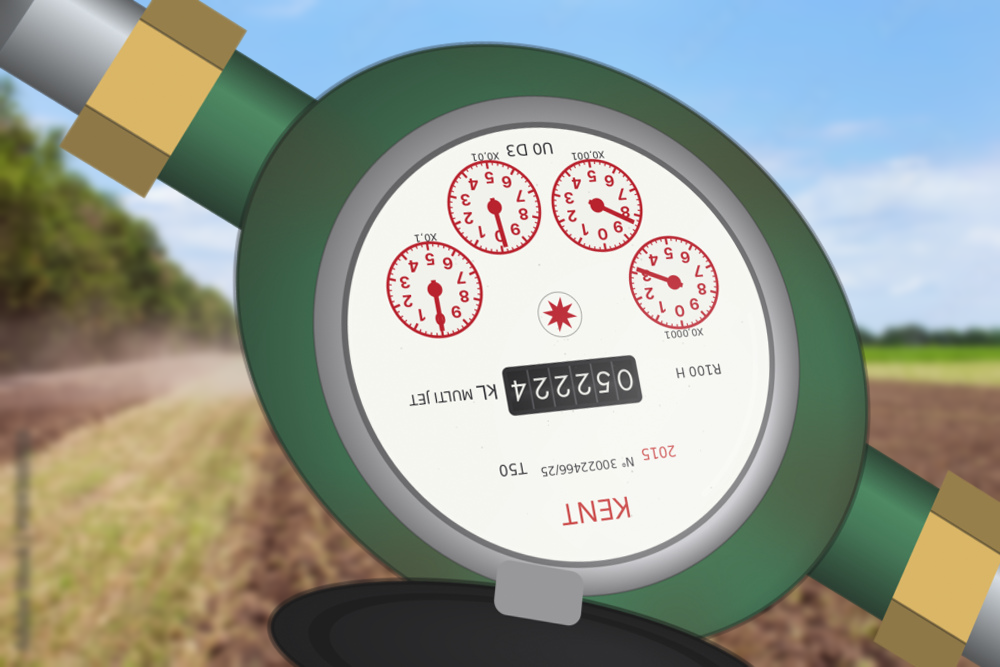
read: 52223.9983 kL
